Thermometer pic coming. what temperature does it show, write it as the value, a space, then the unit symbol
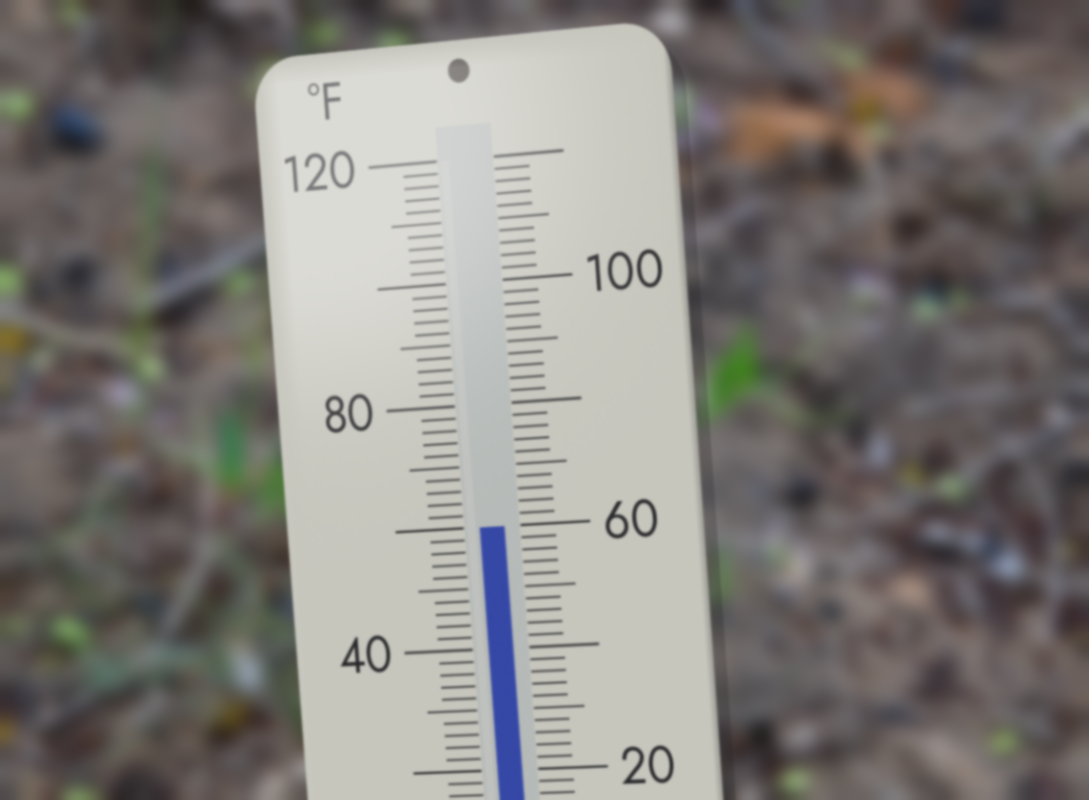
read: 60 °F
